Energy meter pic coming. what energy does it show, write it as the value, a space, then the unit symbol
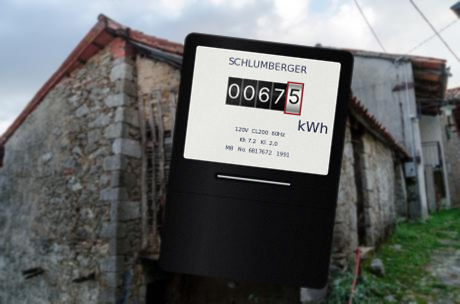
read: 67.5 kWh
